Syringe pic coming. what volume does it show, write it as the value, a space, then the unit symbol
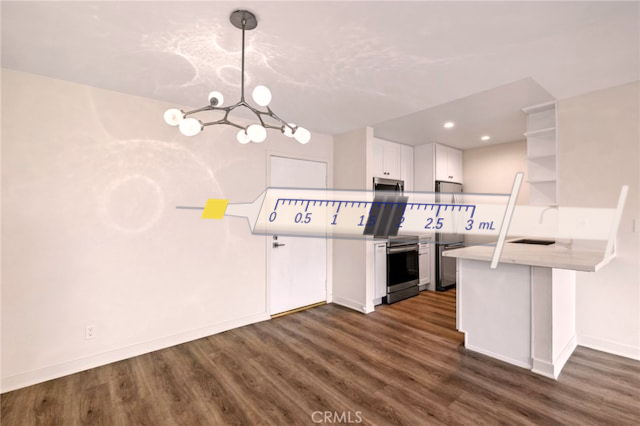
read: 1.5 mL
